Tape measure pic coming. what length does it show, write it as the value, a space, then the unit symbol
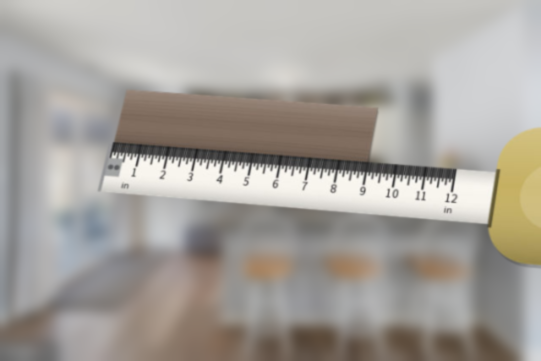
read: 9 in
